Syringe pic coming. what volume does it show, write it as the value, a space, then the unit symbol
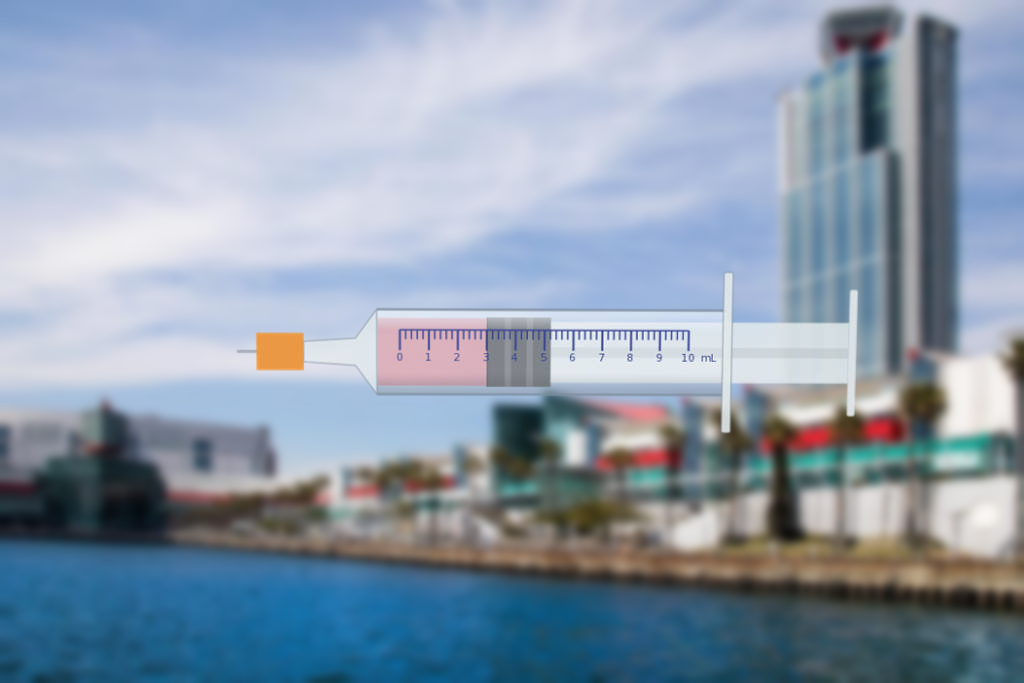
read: 3 mL
